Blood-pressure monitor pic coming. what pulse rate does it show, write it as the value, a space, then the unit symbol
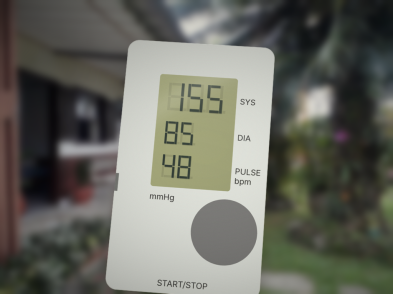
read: 48 bpm
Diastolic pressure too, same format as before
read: 85 mmHg
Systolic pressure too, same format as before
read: 155 mmHg
